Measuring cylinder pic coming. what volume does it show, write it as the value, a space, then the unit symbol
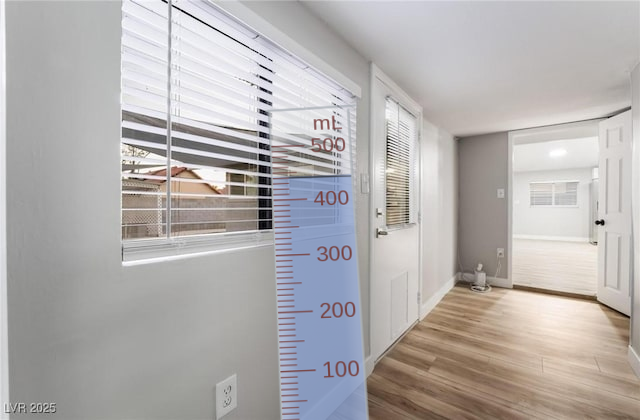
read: 440 mL
